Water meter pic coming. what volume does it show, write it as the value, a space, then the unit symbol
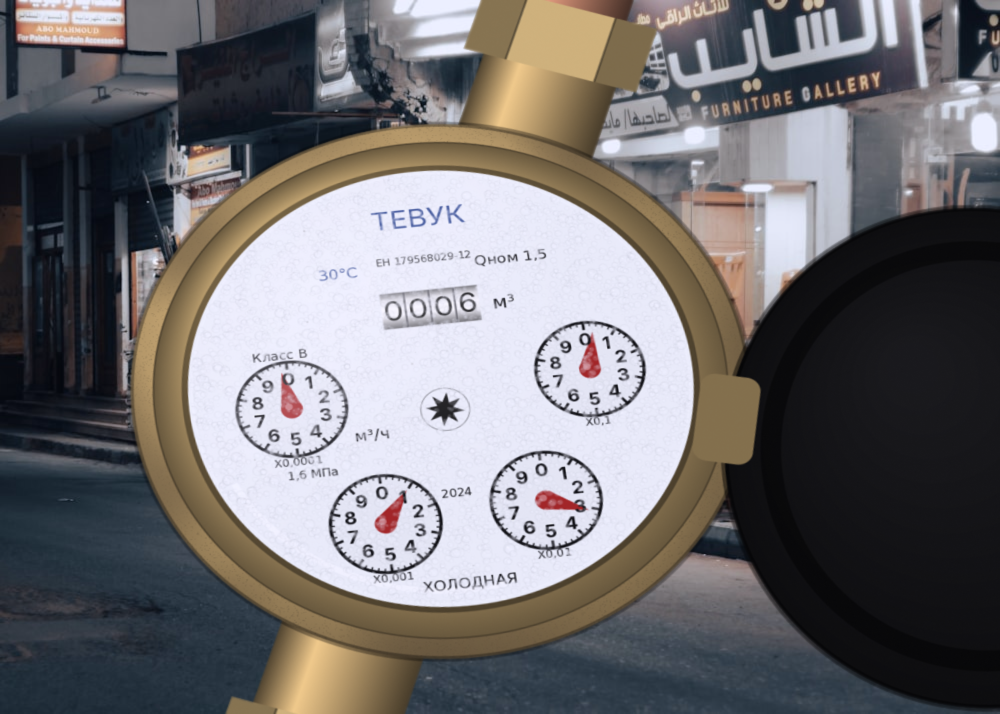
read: 6.0309 m³
